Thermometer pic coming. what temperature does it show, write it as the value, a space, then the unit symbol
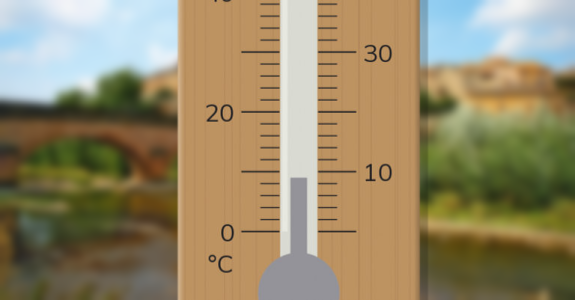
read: 9 °C
